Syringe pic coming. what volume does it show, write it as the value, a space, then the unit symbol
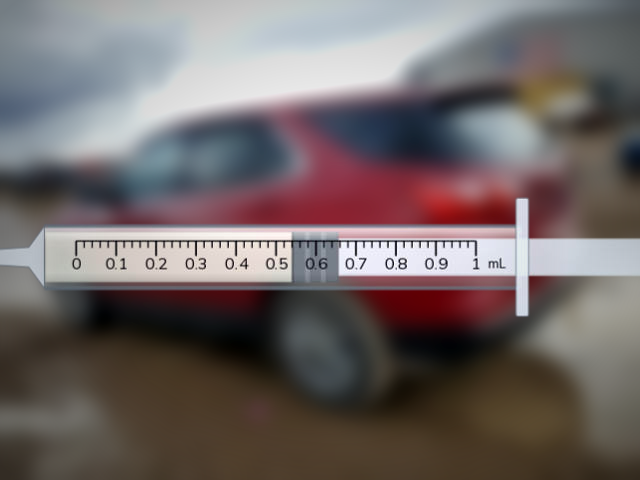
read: 0.54 mL
